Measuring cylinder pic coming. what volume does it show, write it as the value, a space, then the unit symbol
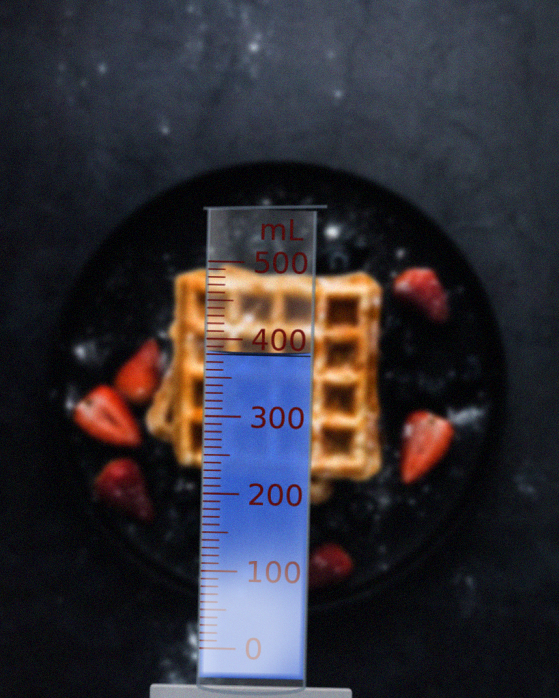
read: 380 mL
